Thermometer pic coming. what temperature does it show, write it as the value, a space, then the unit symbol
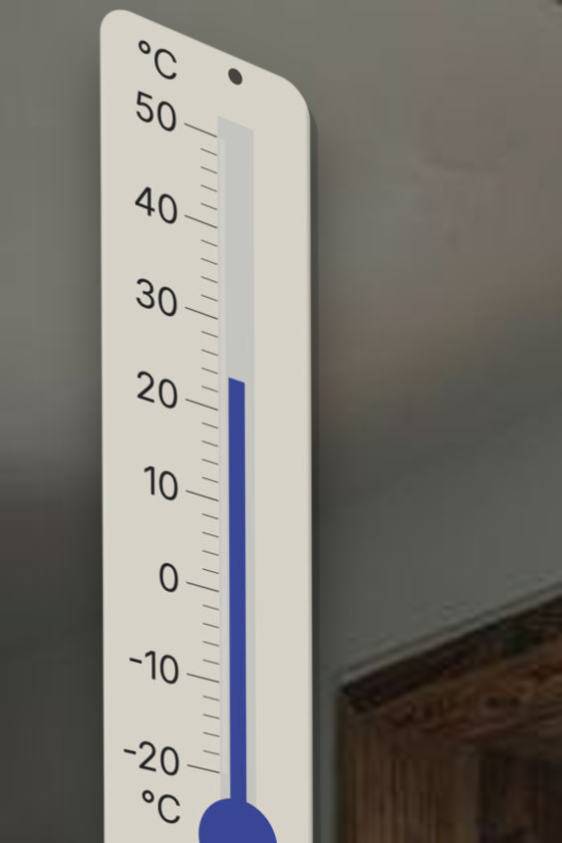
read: 24 °C
